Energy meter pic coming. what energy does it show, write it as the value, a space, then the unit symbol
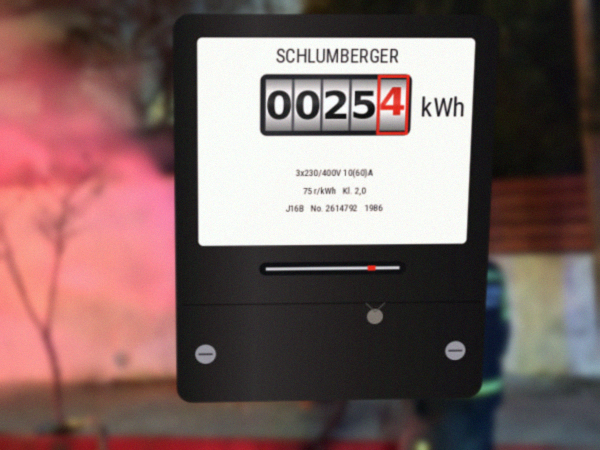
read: 25.4 kWh
